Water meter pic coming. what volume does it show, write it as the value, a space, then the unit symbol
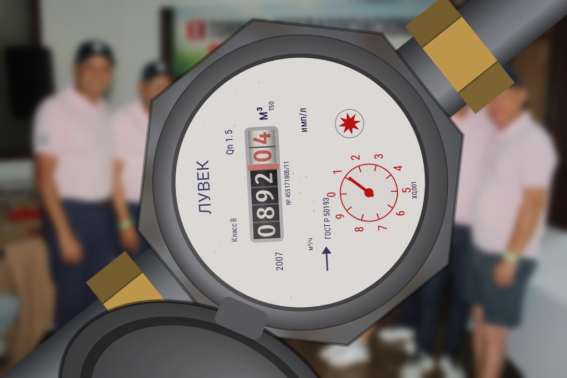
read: 892.041 m³
